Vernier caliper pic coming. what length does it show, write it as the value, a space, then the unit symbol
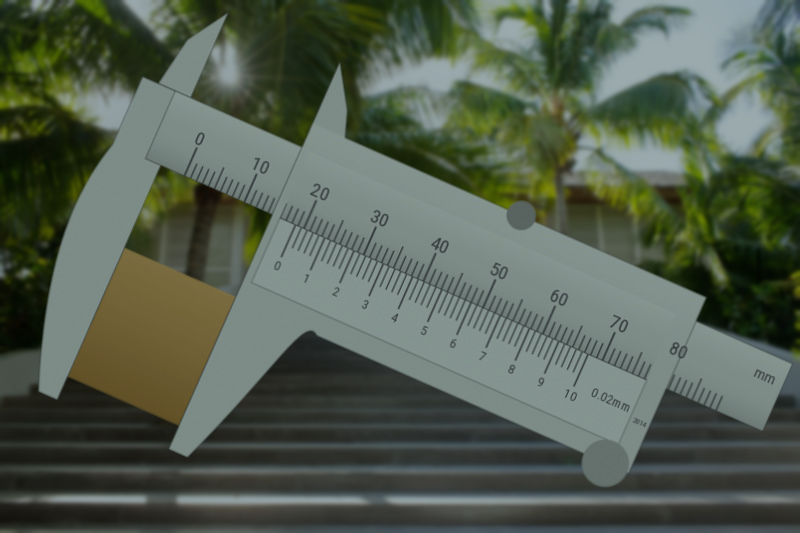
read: 18.6 mm
